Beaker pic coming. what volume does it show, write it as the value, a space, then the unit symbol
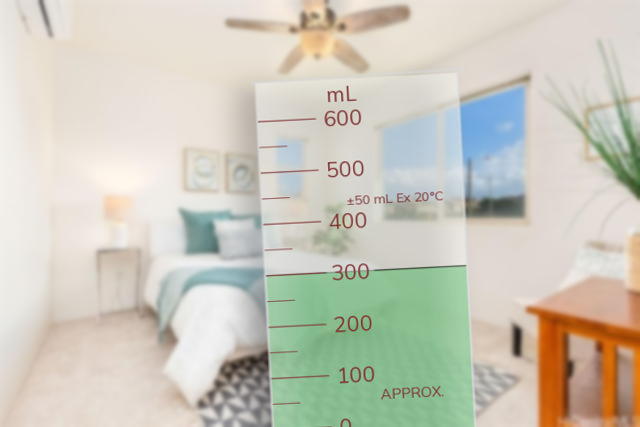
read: 300 mL
